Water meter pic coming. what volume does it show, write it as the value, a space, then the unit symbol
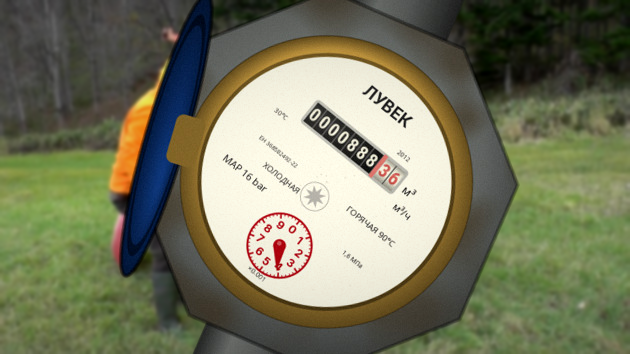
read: 888.364 m³
